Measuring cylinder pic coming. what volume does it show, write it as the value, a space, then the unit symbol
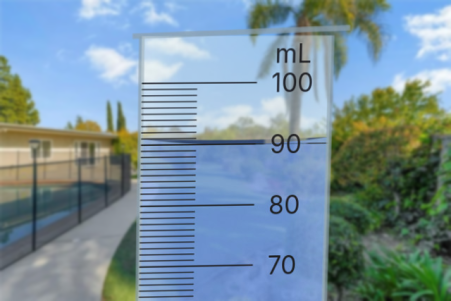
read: 90 mL
